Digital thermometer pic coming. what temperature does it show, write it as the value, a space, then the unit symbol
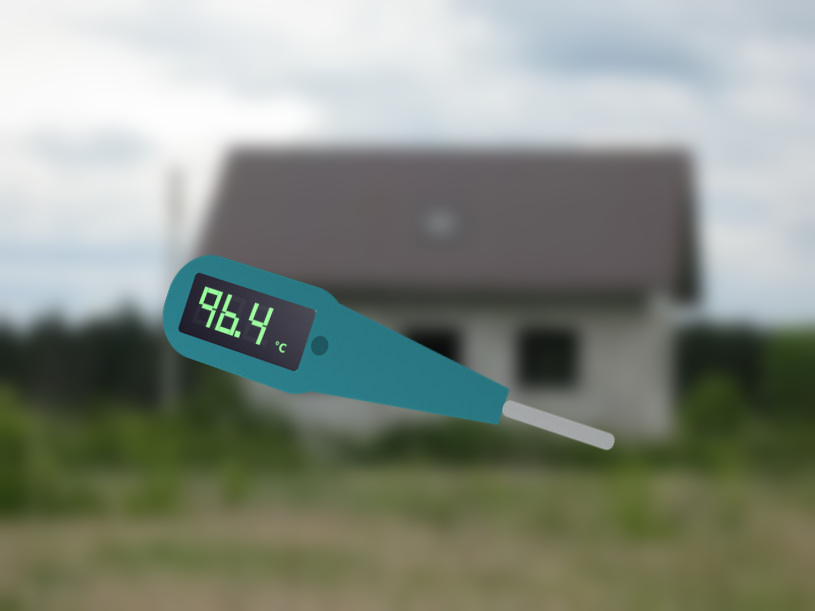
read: 96.4 °C
